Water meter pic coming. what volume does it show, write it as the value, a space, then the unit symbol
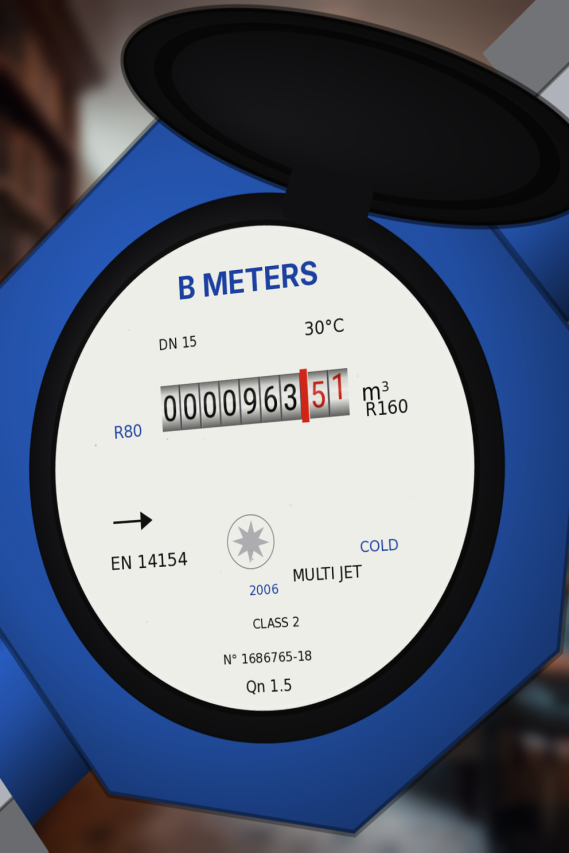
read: 963.51 m³
